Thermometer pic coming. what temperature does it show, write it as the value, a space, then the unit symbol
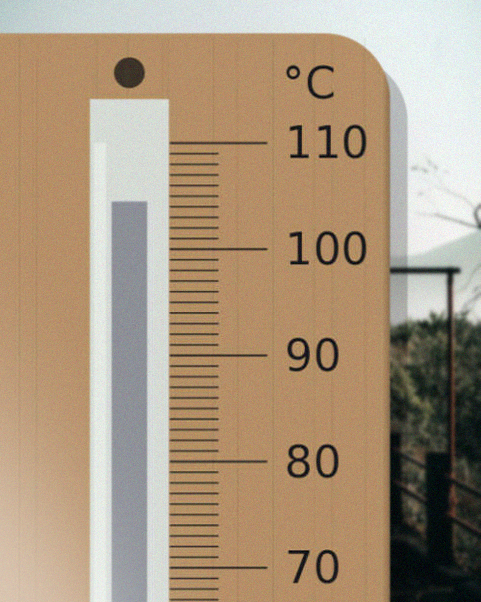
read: 104.5 °C
